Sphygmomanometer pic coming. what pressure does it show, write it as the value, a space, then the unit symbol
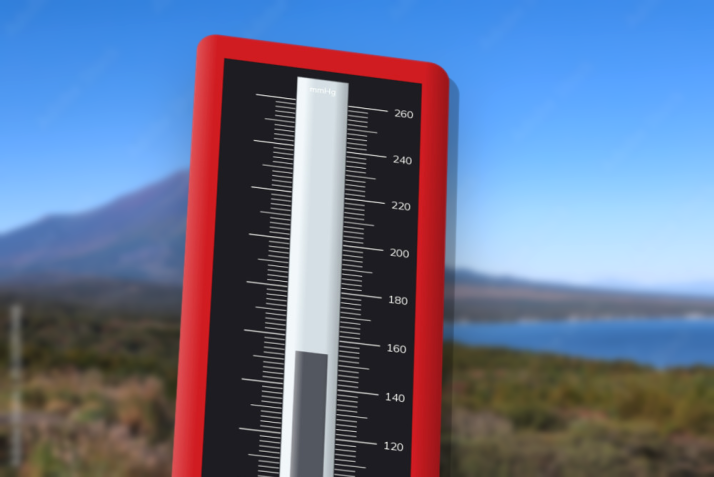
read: 154 mmHg
